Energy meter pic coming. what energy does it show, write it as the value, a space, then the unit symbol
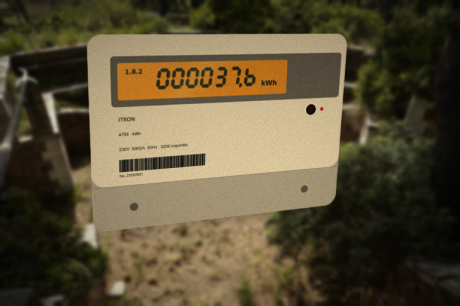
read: 37.6 kWh
